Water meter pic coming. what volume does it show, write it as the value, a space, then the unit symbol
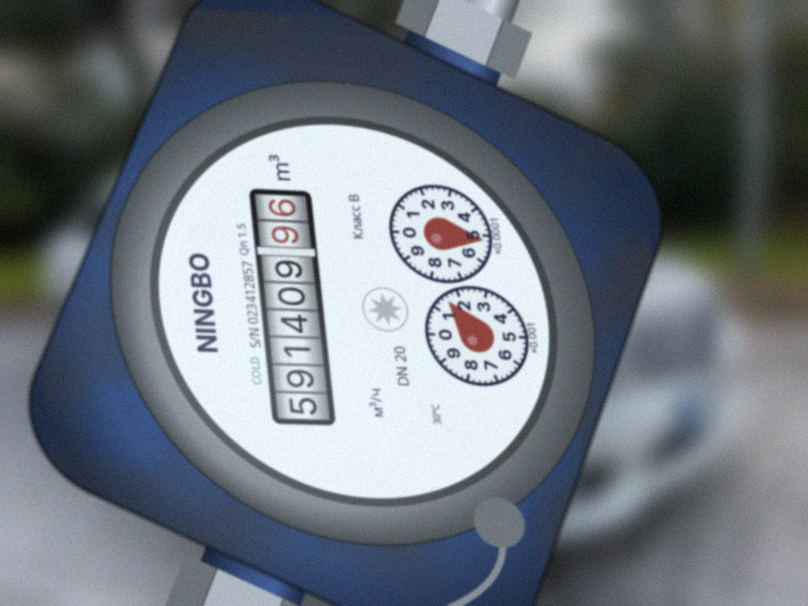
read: 591409.9615 m³
